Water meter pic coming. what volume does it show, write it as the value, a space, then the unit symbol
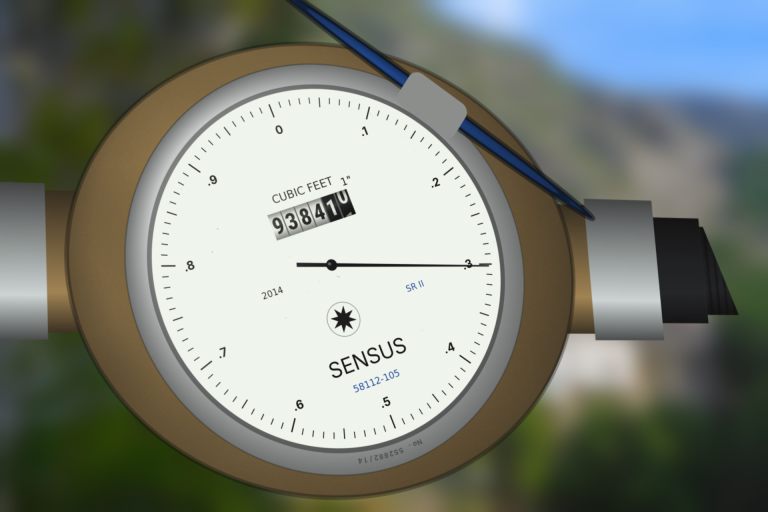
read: 938410.30 ft³
